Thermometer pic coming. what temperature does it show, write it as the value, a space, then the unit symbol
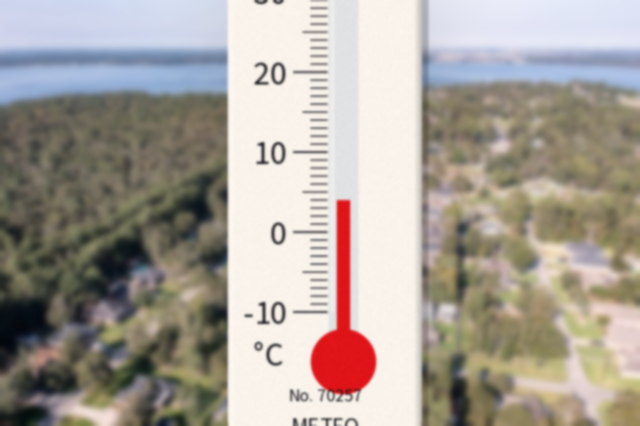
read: 4 °C
